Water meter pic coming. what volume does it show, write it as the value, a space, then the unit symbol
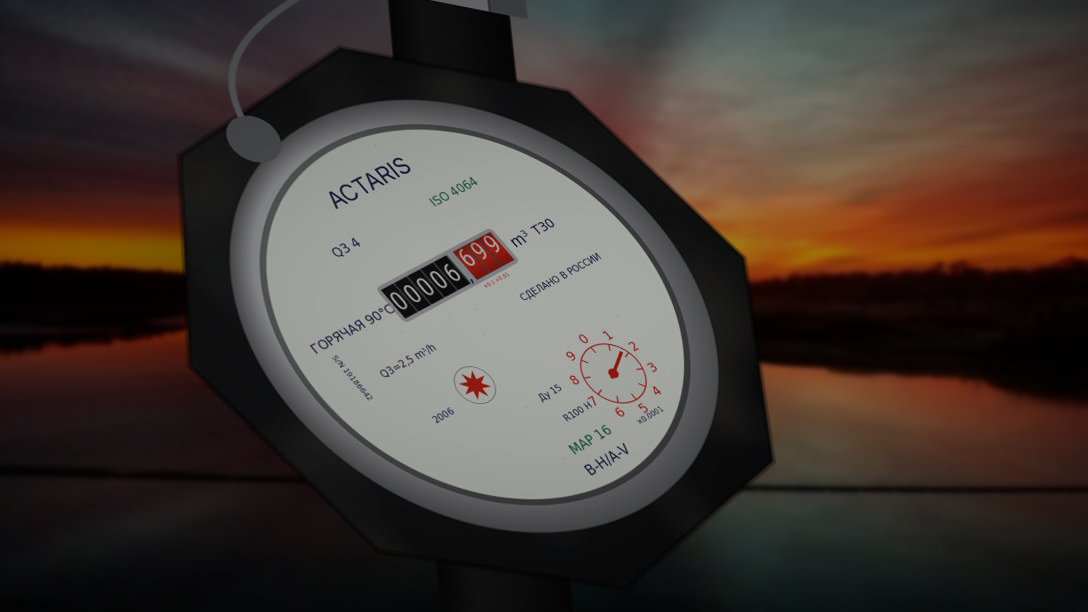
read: 6.6991 m³
